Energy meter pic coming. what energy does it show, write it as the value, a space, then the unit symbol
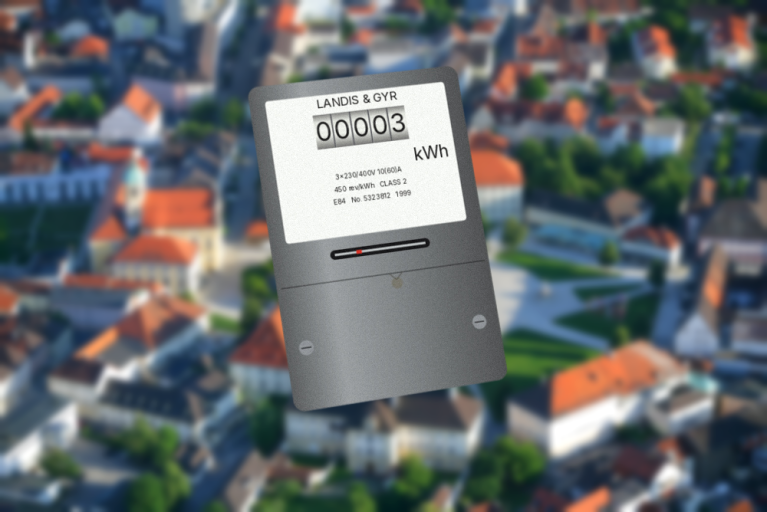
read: 3 kWh
